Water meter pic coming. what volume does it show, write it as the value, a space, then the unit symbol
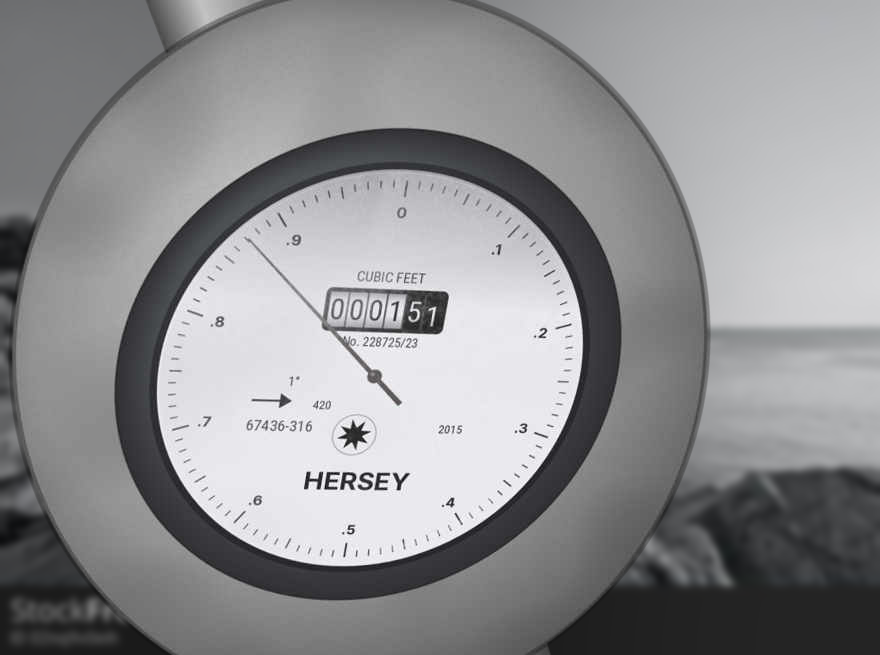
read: 150.87 ft³
